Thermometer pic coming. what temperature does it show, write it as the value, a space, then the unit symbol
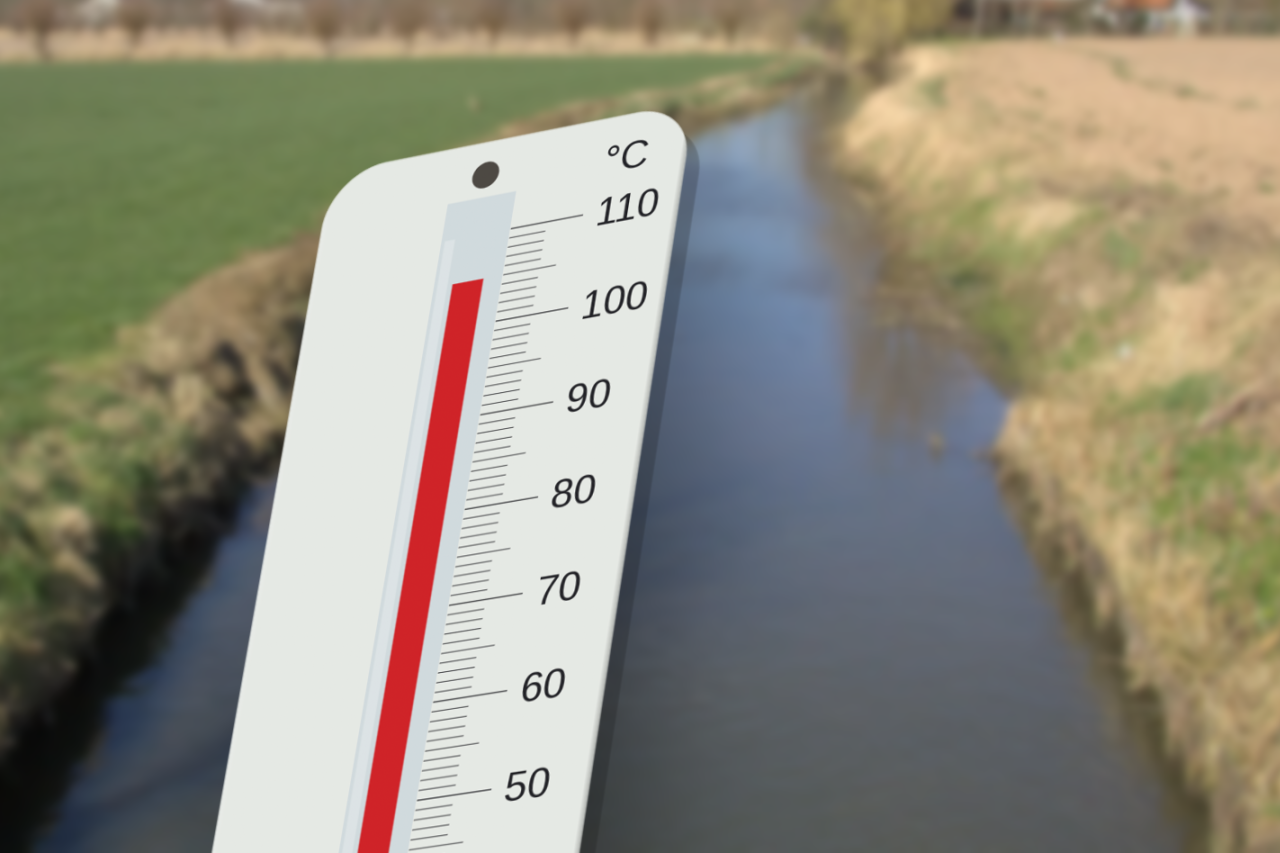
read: 105 °C
